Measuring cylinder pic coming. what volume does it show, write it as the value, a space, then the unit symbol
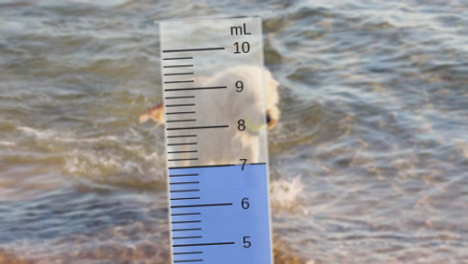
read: 7 mL
